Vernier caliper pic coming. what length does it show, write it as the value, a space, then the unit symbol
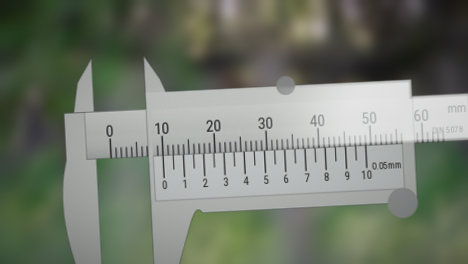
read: 10.0 mm
